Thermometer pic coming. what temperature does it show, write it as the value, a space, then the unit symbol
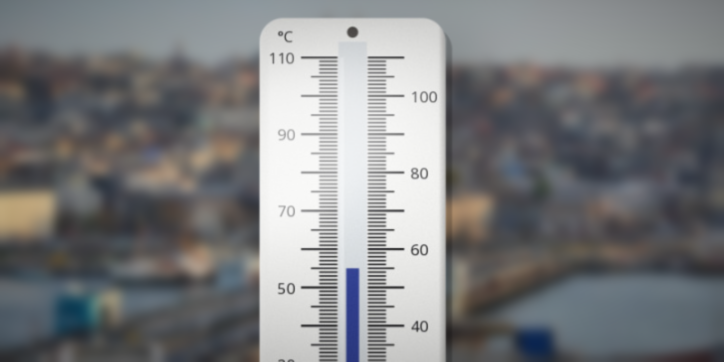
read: 55 °C
